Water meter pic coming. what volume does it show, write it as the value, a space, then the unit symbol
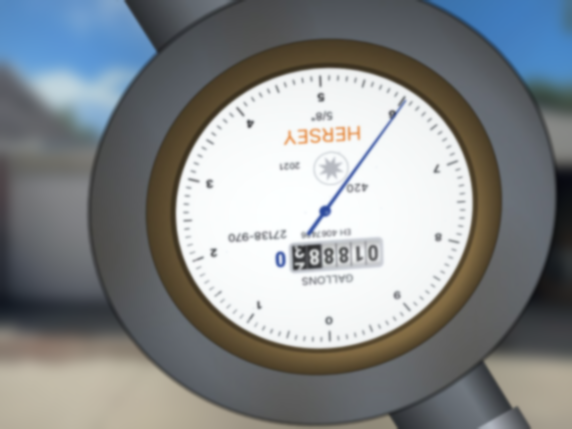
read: 188826.0 gal
